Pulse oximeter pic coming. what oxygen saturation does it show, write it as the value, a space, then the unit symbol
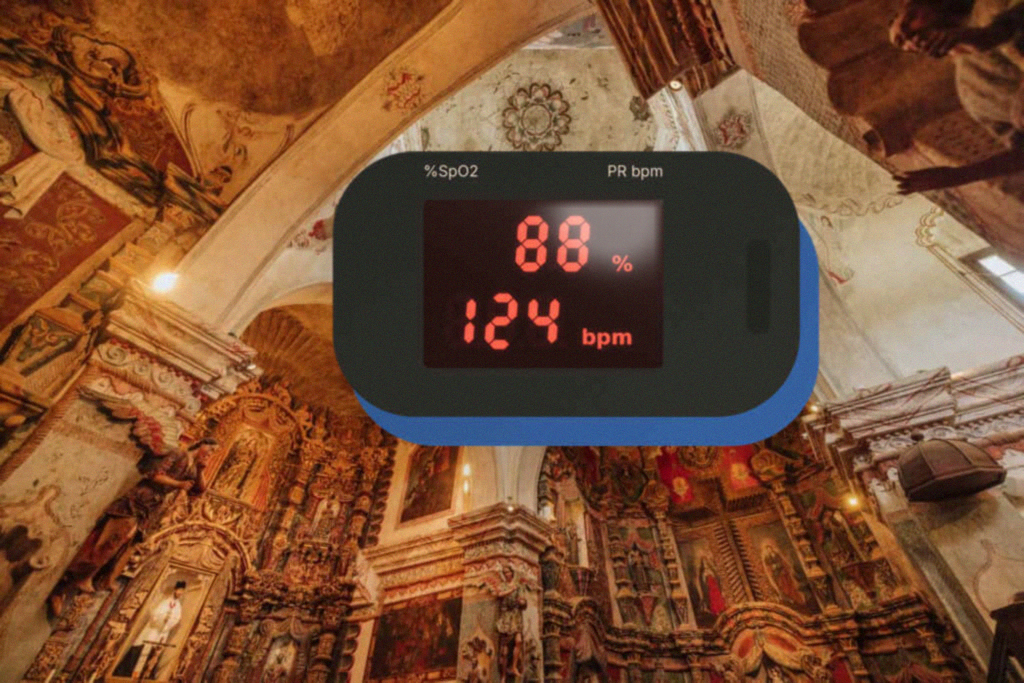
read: 88 %
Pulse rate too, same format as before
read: 124 bpm
